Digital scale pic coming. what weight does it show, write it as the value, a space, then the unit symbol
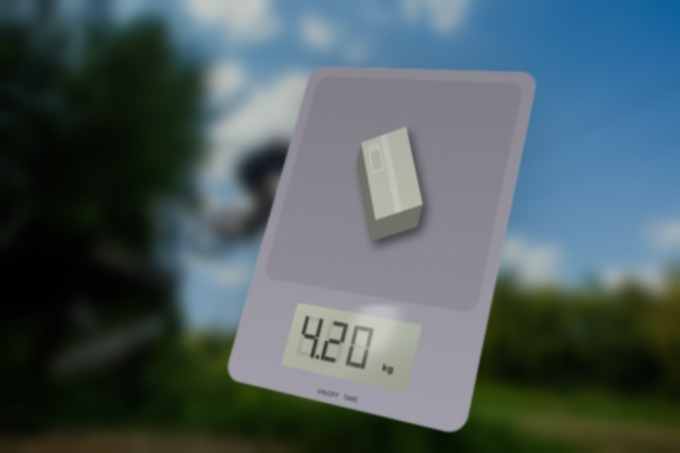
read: 4.20 kg
